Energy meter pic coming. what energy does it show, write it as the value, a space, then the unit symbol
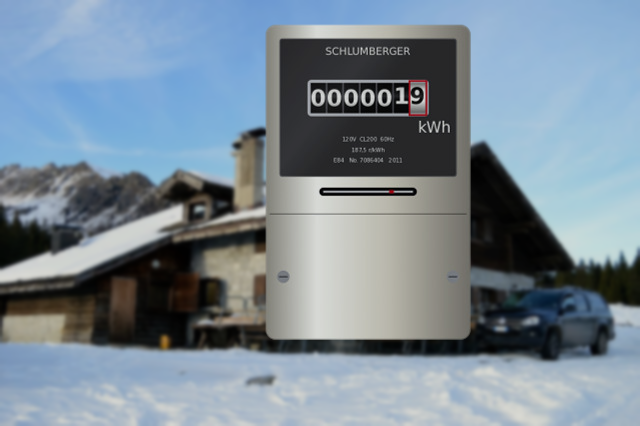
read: 1.9 kWh
